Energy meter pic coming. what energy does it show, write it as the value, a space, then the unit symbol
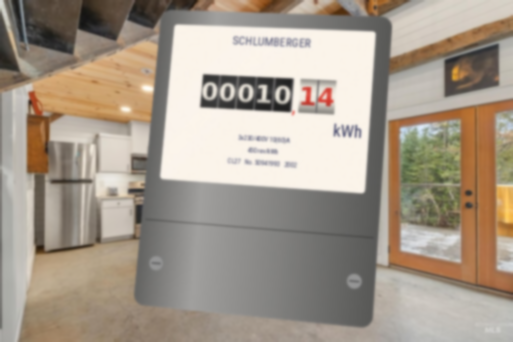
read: 10.14 kWh
